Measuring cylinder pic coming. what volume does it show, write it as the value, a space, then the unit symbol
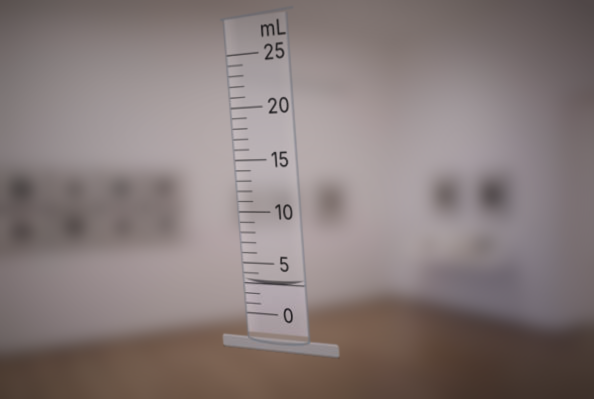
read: 3 mL
